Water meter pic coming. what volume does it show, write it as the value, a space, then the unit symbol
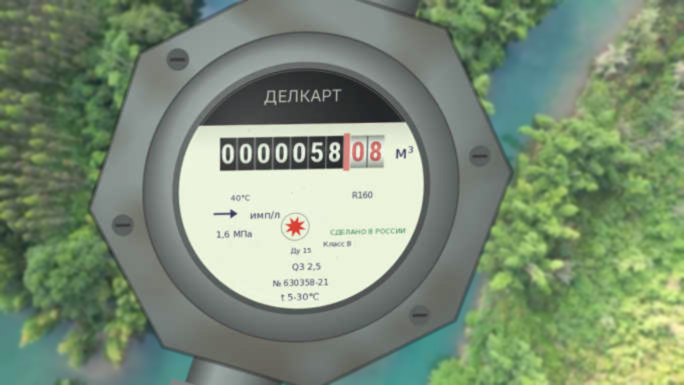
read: 58.08 m³
